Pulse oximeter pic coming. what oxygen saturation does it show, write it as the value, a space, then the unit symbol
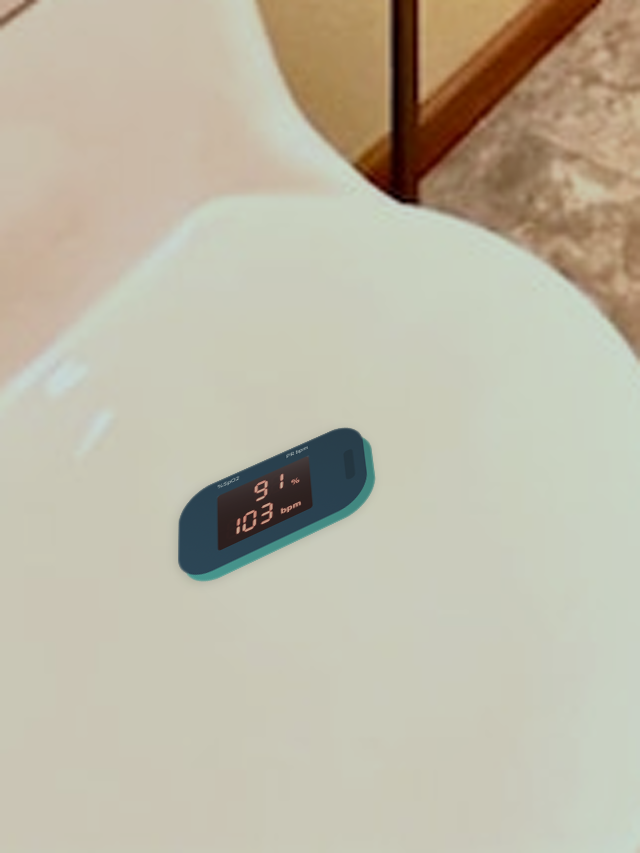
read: 91 %
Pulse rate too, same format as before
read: 103 bpm
